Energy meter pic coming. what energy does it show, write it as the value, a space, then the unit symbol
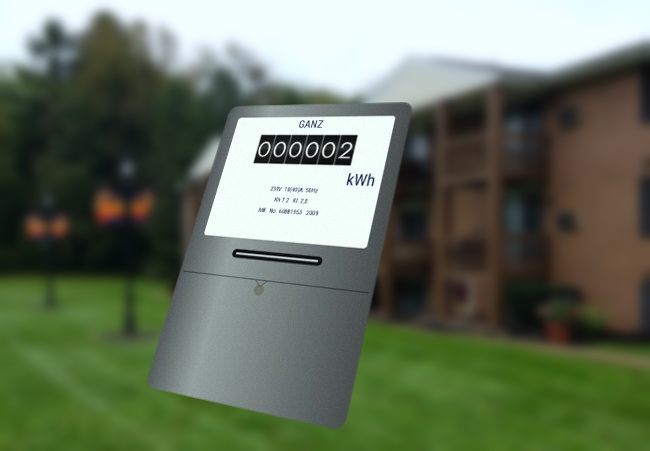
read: 2 kWh
